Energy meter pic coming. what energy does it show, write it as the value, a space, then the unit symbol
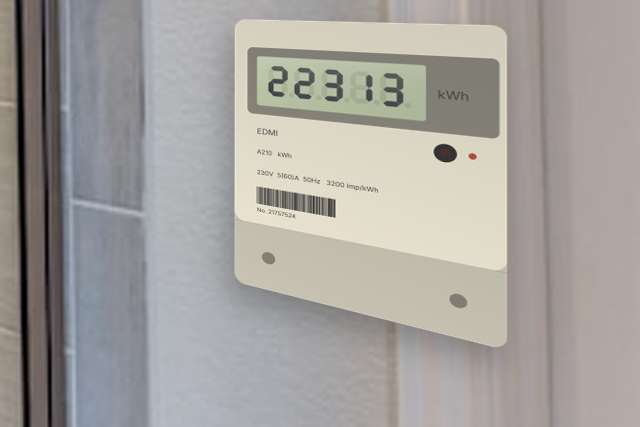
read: 22313 kWh
